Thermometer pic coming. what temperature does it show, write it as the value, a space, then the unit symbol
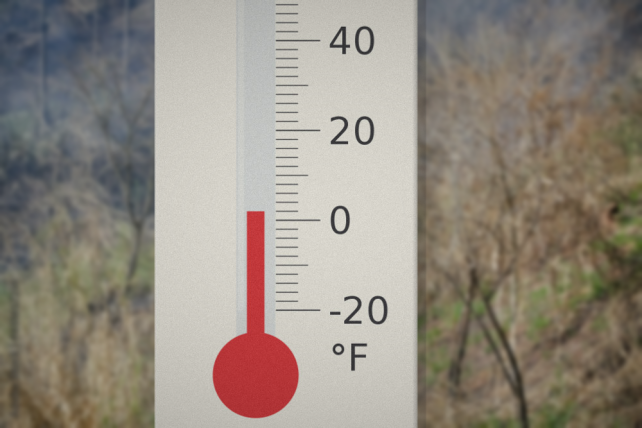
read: 2 °F
